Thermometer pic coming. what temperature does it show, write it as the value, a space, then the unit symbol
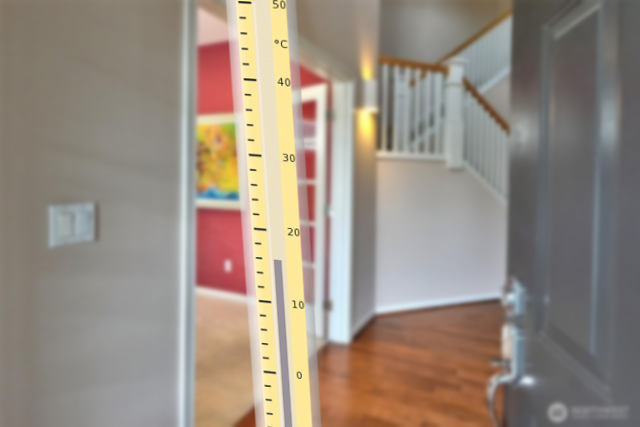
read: 16 °C
